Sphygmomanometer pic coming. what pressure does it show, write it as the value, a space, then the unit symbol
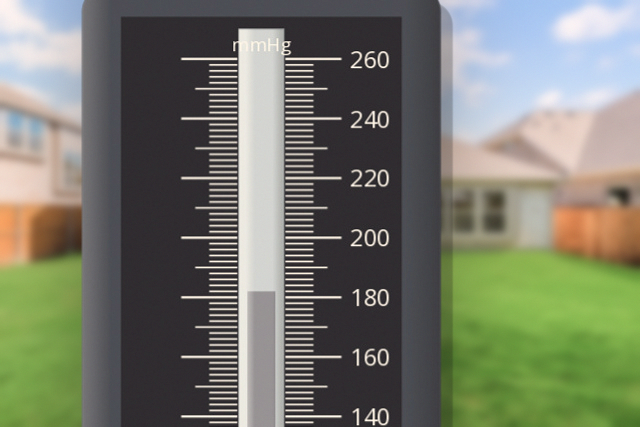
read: 182 mmHg
